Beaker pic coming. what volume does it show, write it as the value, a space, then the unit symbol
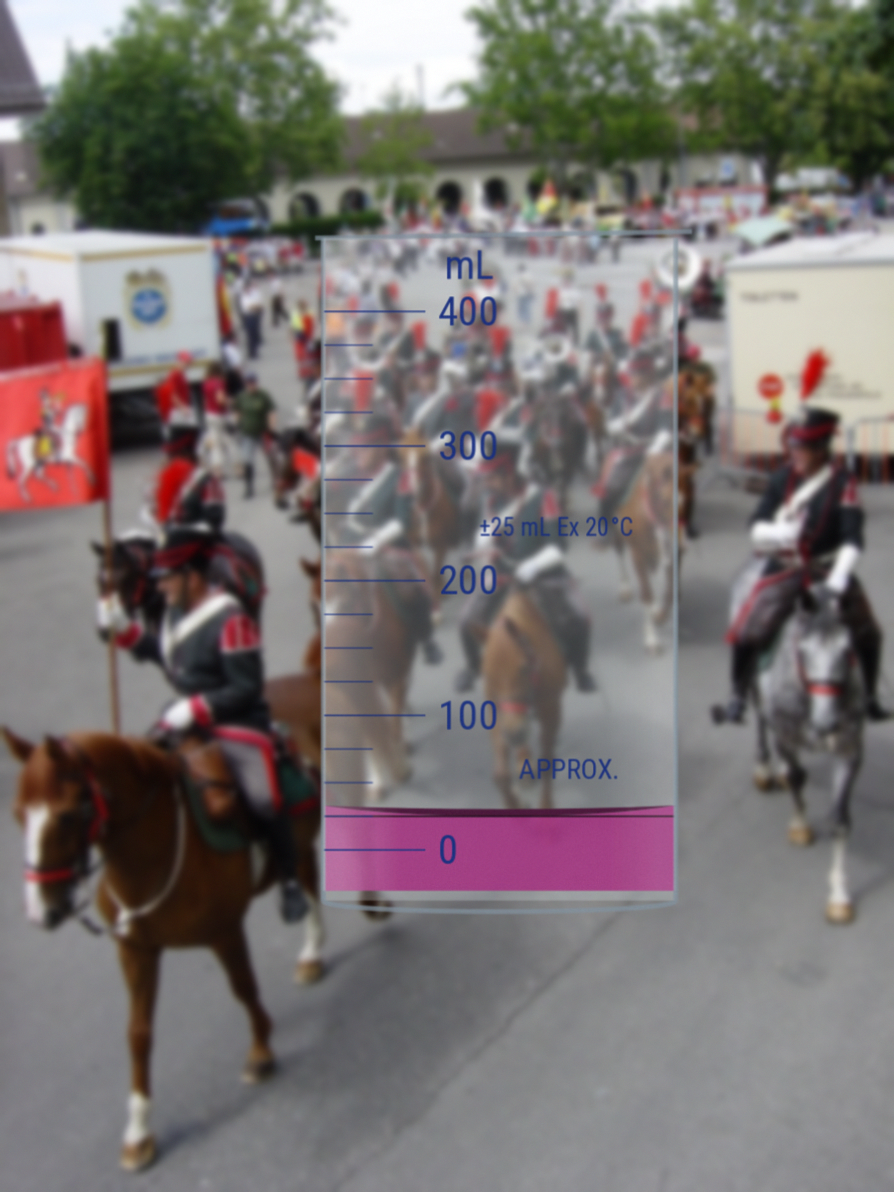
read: 25 mL
